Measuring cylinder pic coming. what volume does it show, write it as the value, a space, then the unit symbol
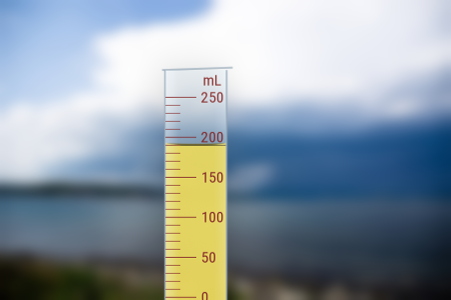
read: 190 mL
